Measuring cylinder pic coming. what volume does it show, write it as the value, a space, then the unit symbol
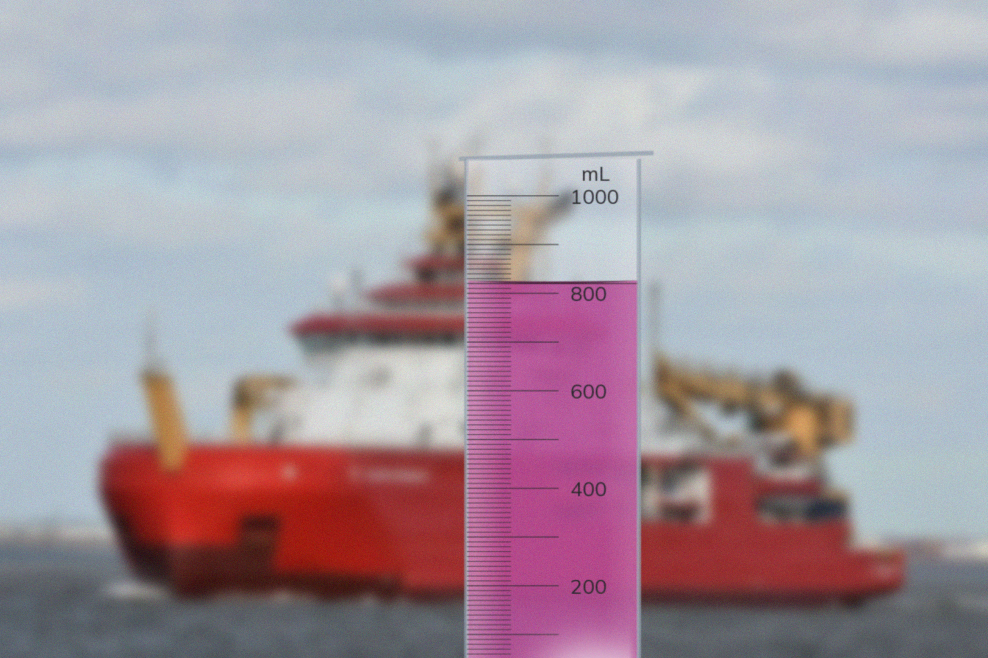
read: 820 mL
